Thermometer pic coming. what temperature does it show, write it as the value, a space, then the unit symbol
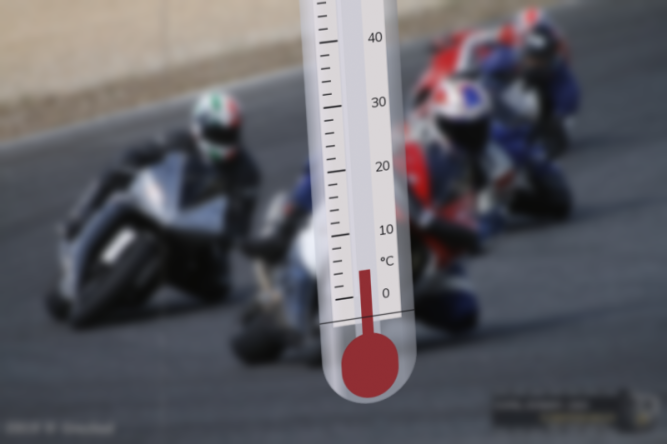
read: 4 °C
